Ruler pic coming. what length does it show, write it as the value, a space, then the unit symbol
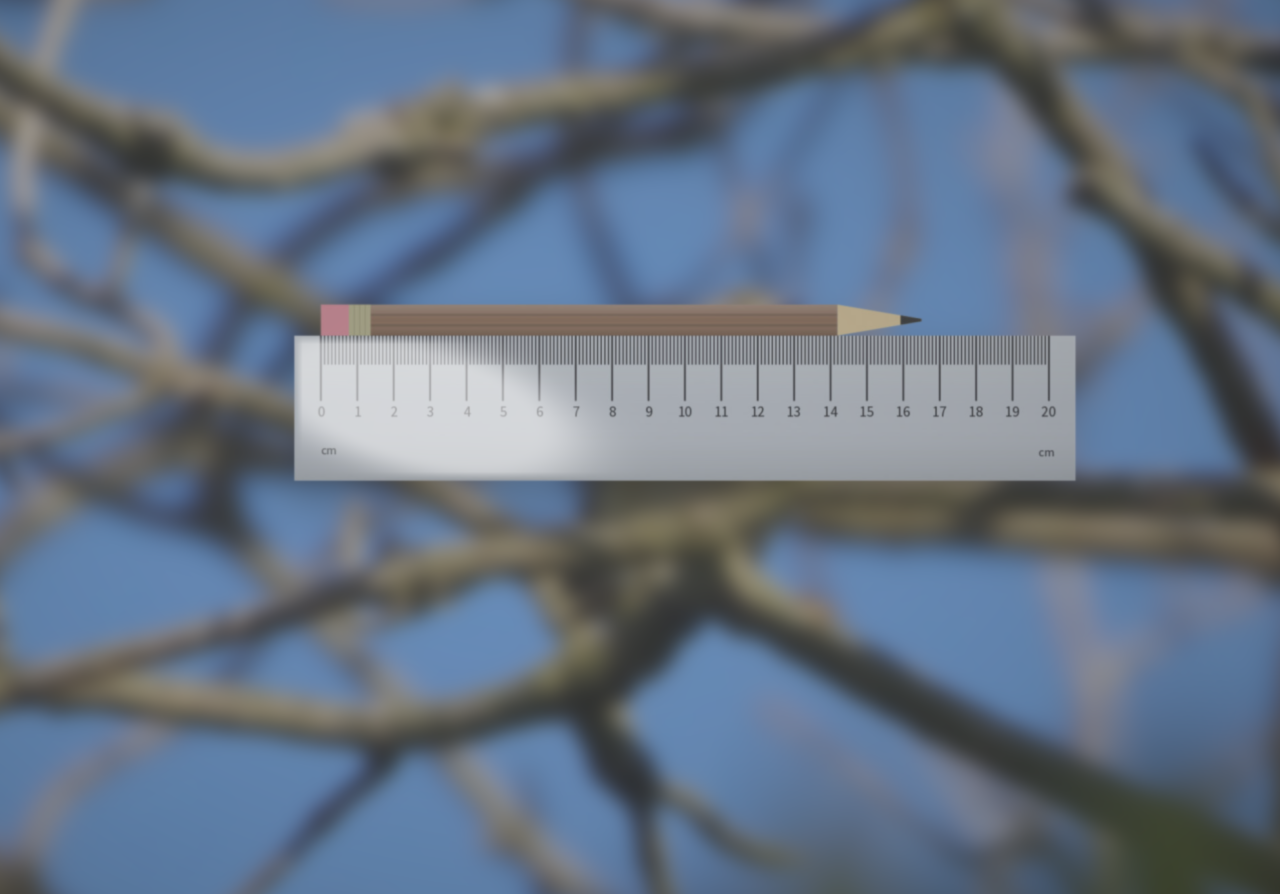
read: 16.5 cm
